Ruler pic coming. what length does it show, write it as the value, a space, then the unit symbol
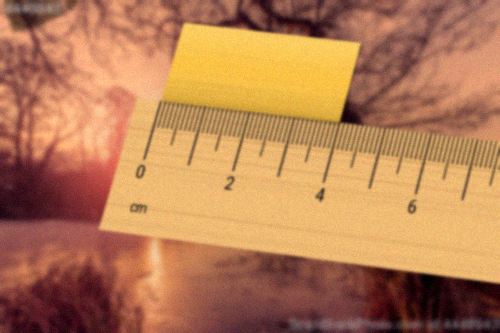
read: 4 cm
